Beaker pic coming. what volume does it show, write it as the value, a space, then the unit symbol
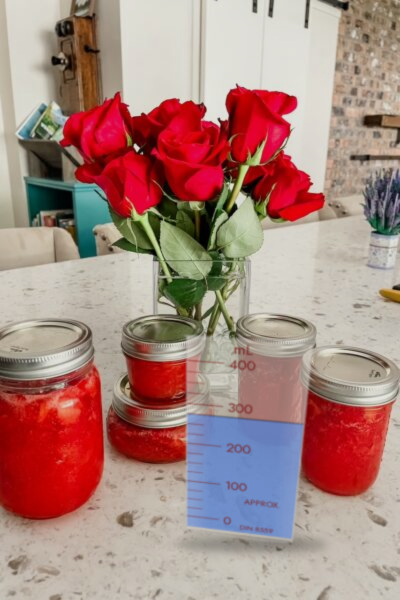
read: 275 mL
